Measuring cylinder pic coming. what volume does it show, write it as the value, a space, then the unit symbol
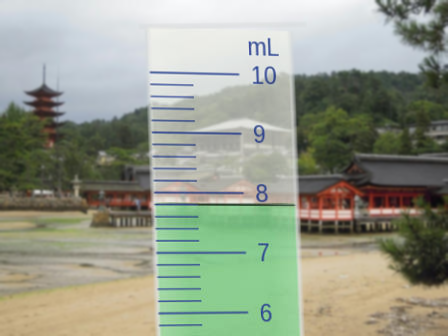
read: 7.8 mL
